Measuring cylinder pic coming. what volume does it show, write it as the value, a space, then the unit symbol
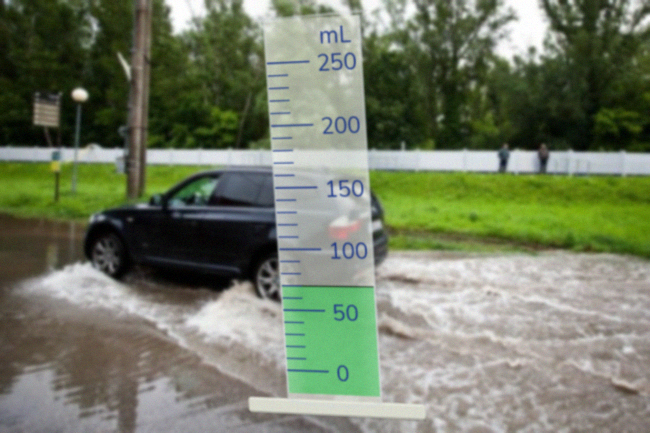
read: 70 mL
